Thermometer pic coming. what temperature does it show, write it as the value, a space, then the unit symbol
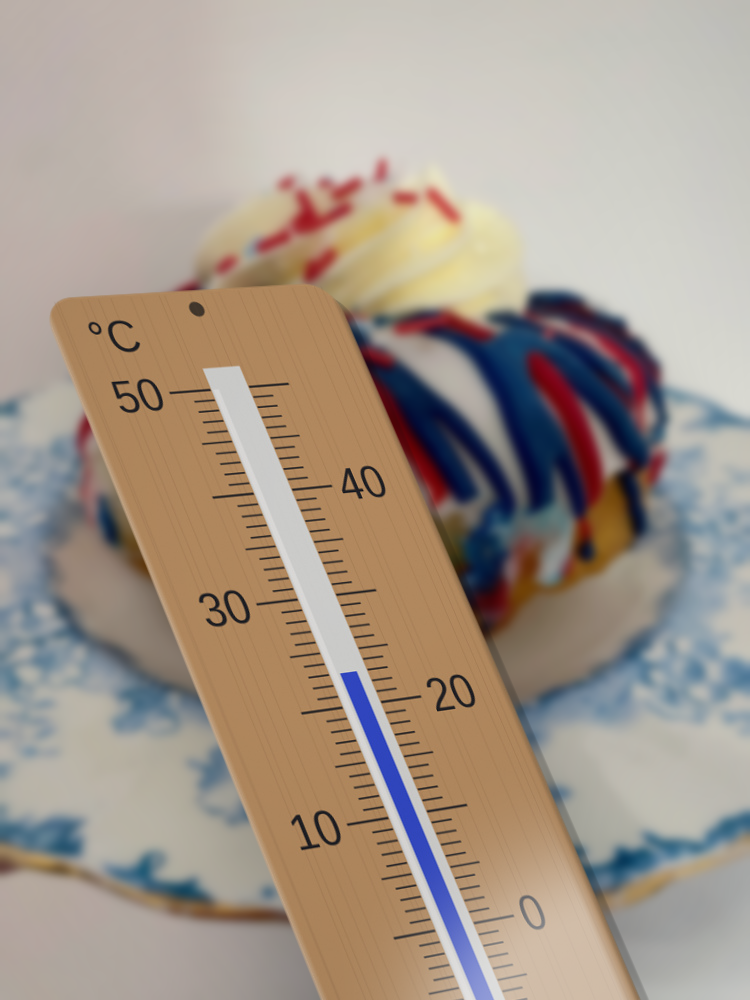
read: 23 °C
